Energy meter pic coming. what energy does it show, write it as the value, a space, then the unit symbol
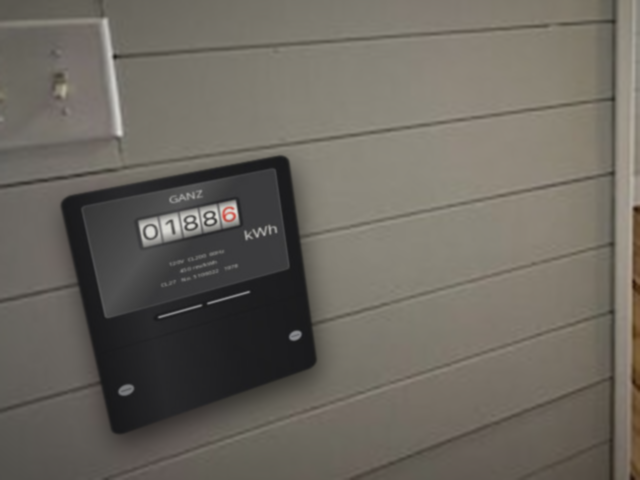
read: 188.6 kWh
